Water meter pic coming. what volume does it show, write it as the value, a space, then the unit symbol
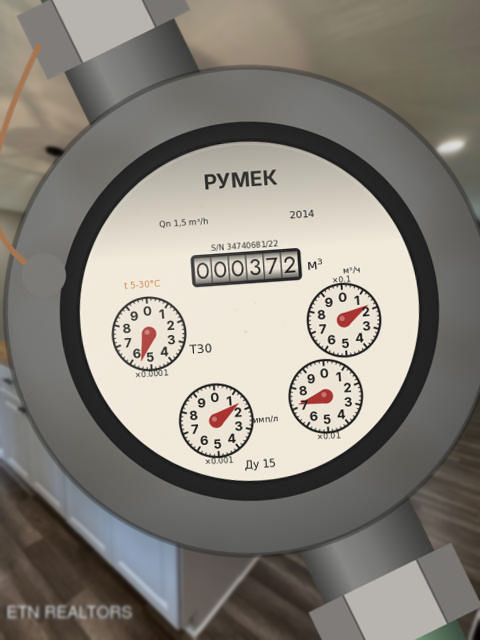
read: 372.1715 m³
